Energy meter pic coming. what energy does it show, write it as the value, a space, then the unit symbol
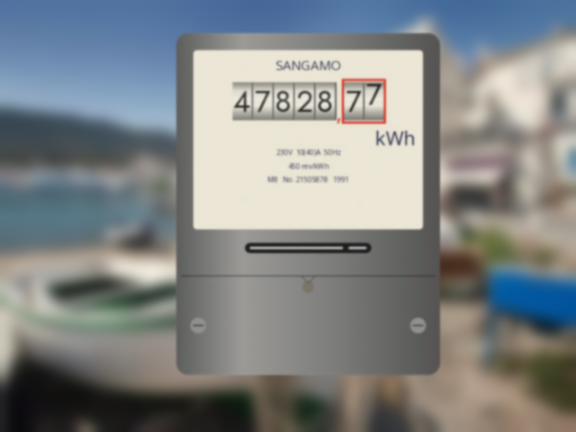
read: 47828.77 kWh
